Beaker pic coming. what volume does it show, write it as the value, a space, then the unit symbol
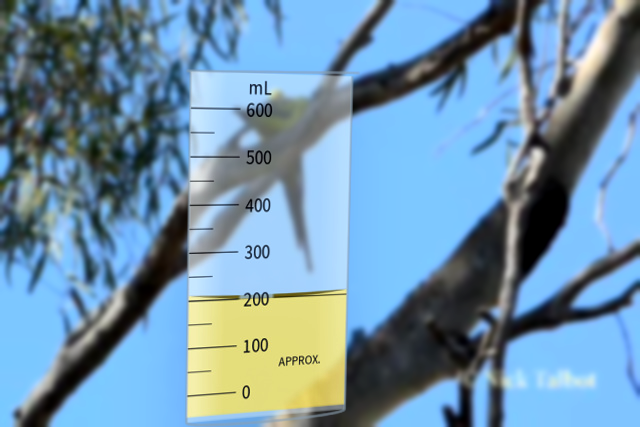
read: 200 mL
